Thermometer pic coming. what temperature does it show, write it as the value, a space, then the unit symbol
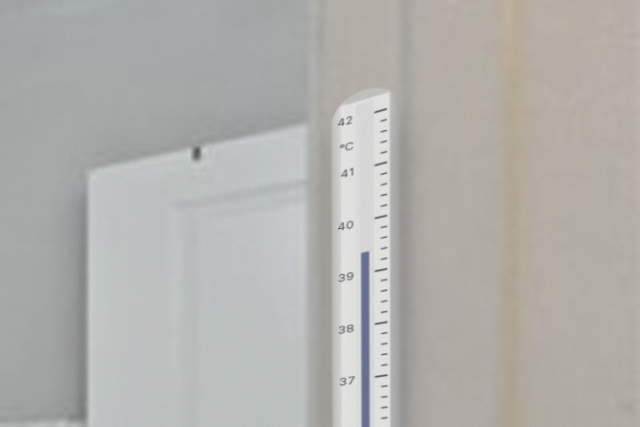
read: 39.4 °C
